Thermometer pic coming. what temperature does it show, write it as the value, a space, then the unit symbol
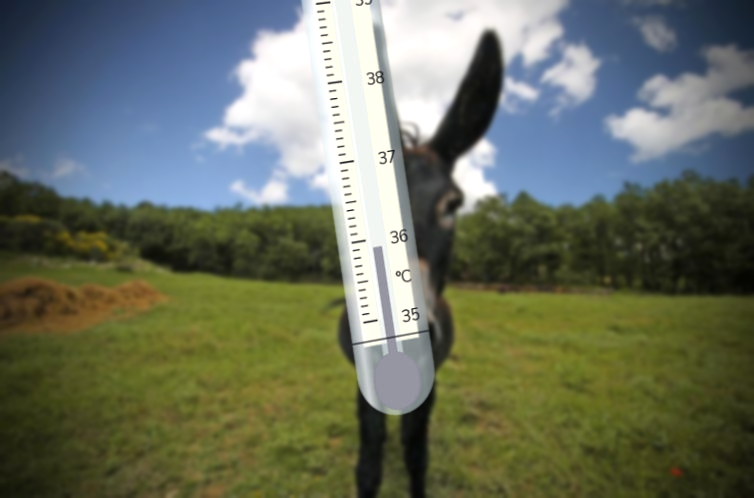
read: 35.9 °C
